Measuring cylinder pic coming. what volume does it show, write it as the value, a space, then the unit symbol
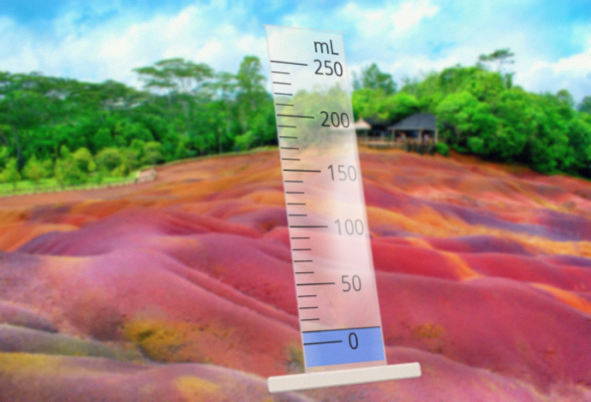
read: 10 mL
